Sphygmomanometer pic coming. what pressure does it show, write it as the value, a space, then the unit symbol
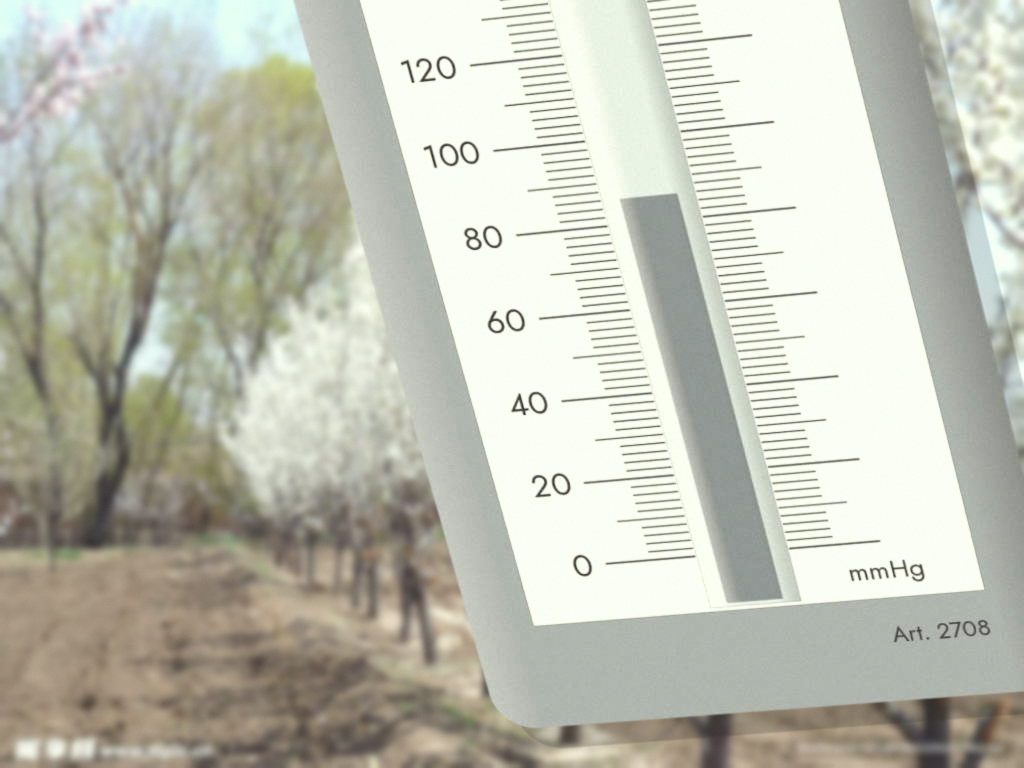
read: 86 mmHg
